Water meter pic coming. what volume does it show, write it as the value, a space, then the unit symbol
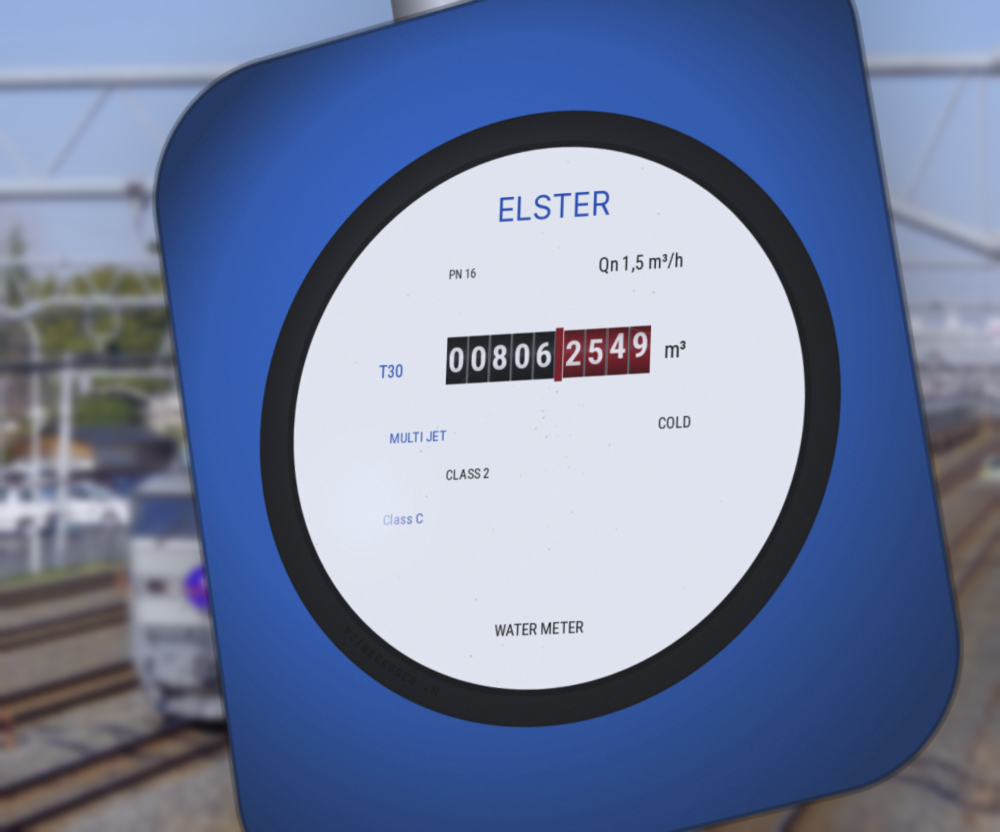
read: 806.2549 m³
